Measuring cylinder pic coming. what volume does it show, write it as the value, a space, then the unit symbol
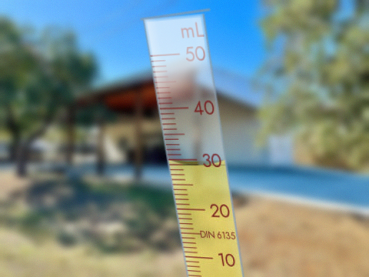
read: 29 mL
